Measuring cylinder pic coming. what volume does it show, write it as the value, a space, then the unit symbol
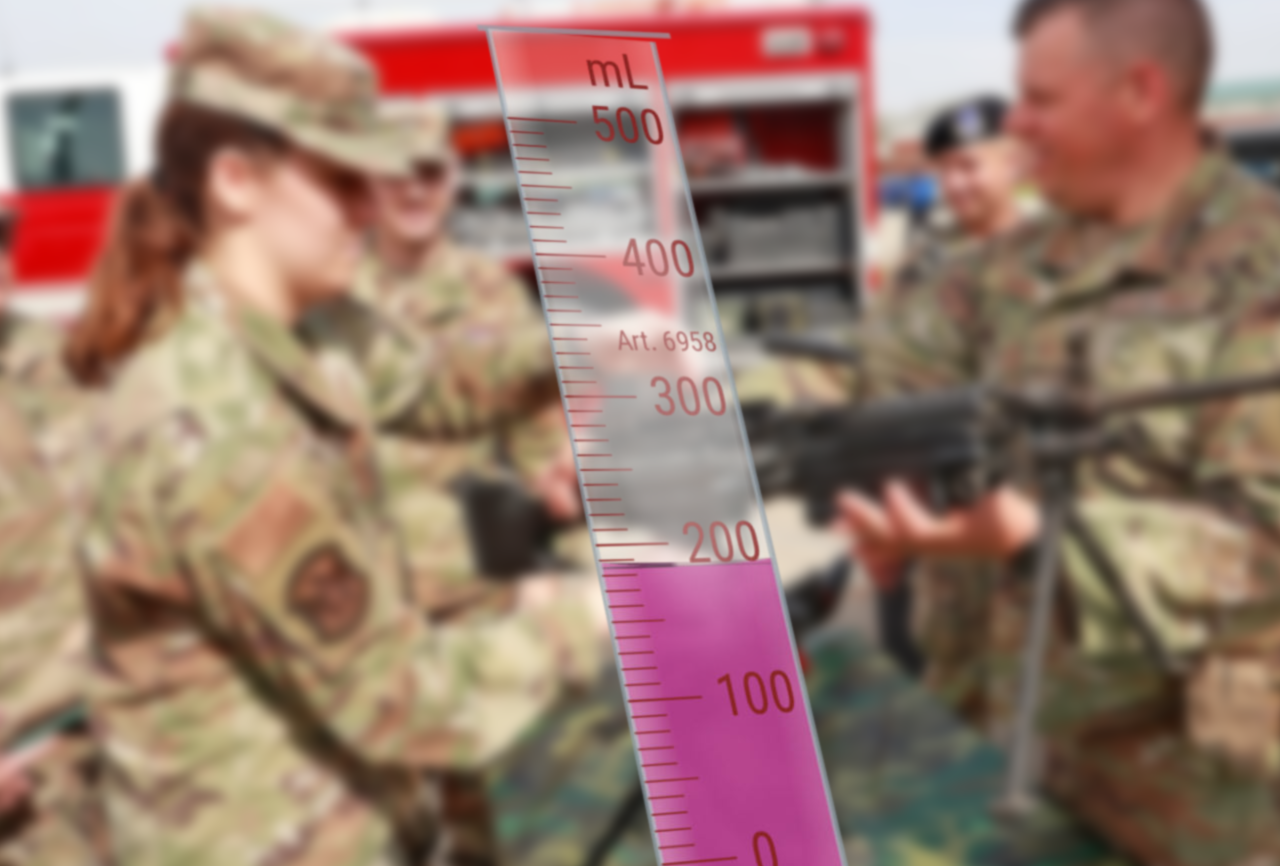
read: 185 mL
